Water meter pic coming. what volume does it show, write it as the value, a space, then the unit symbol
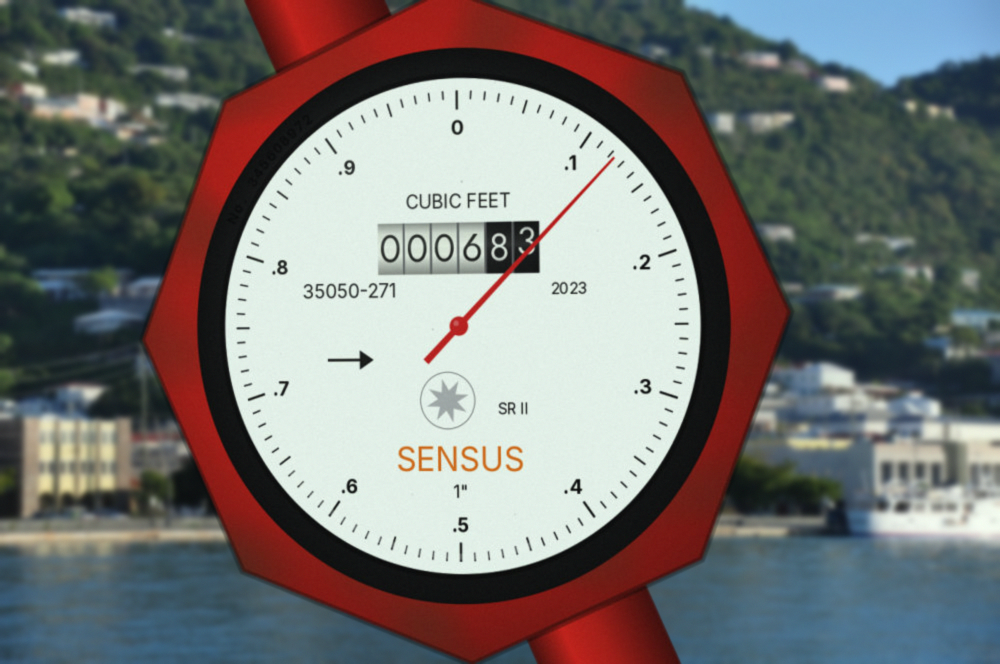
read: 683.12 ft³
